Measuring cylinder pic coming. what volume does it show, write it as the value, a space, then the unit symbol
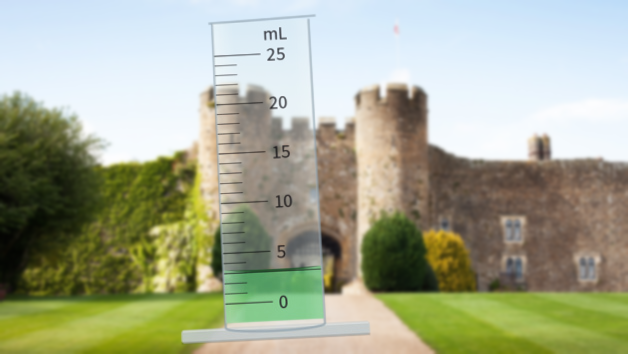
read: 3 mL
